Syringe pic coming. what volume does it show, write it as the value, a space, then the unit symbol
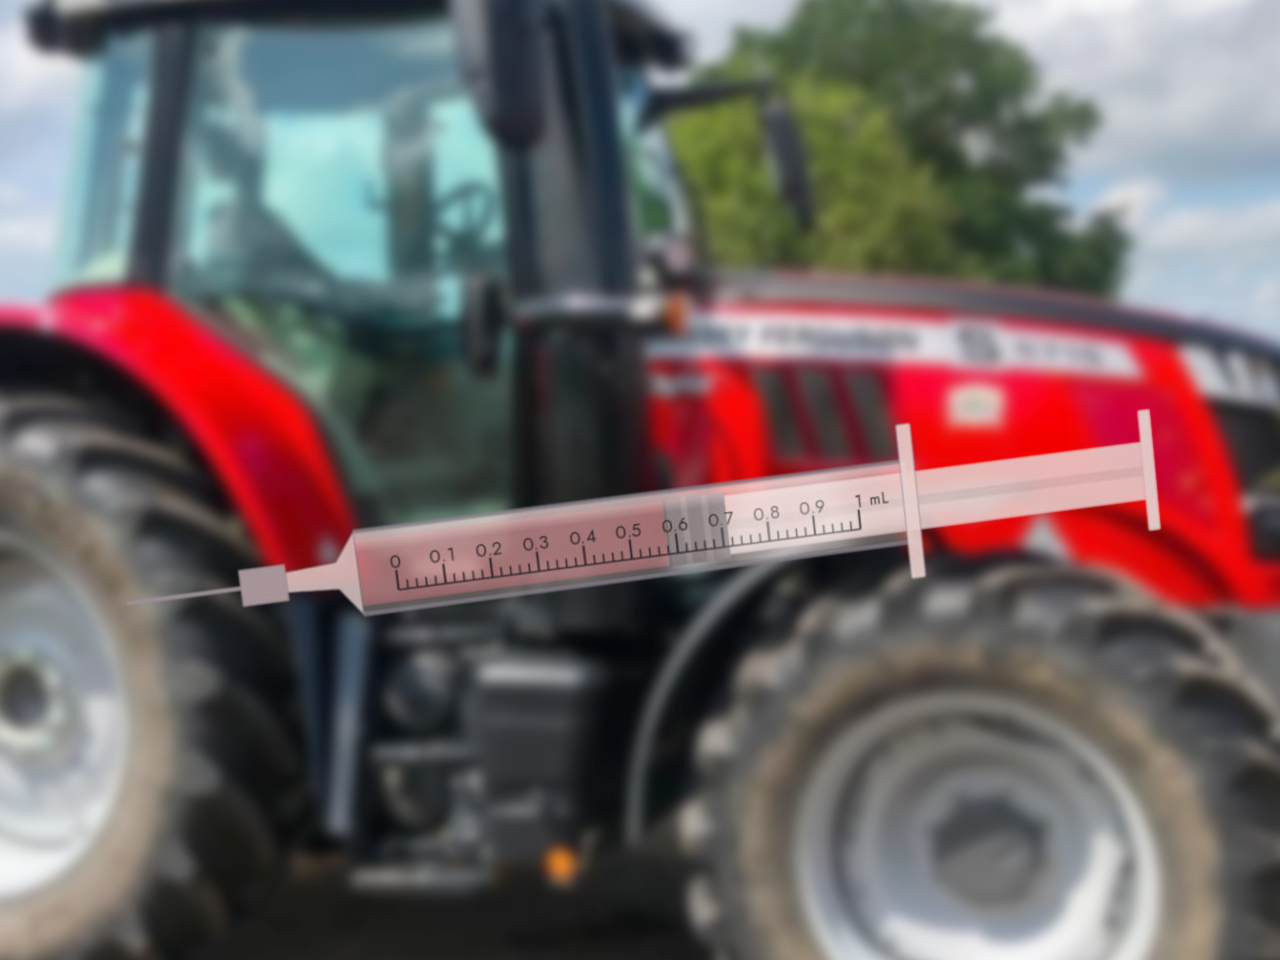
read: 0.58 mL
